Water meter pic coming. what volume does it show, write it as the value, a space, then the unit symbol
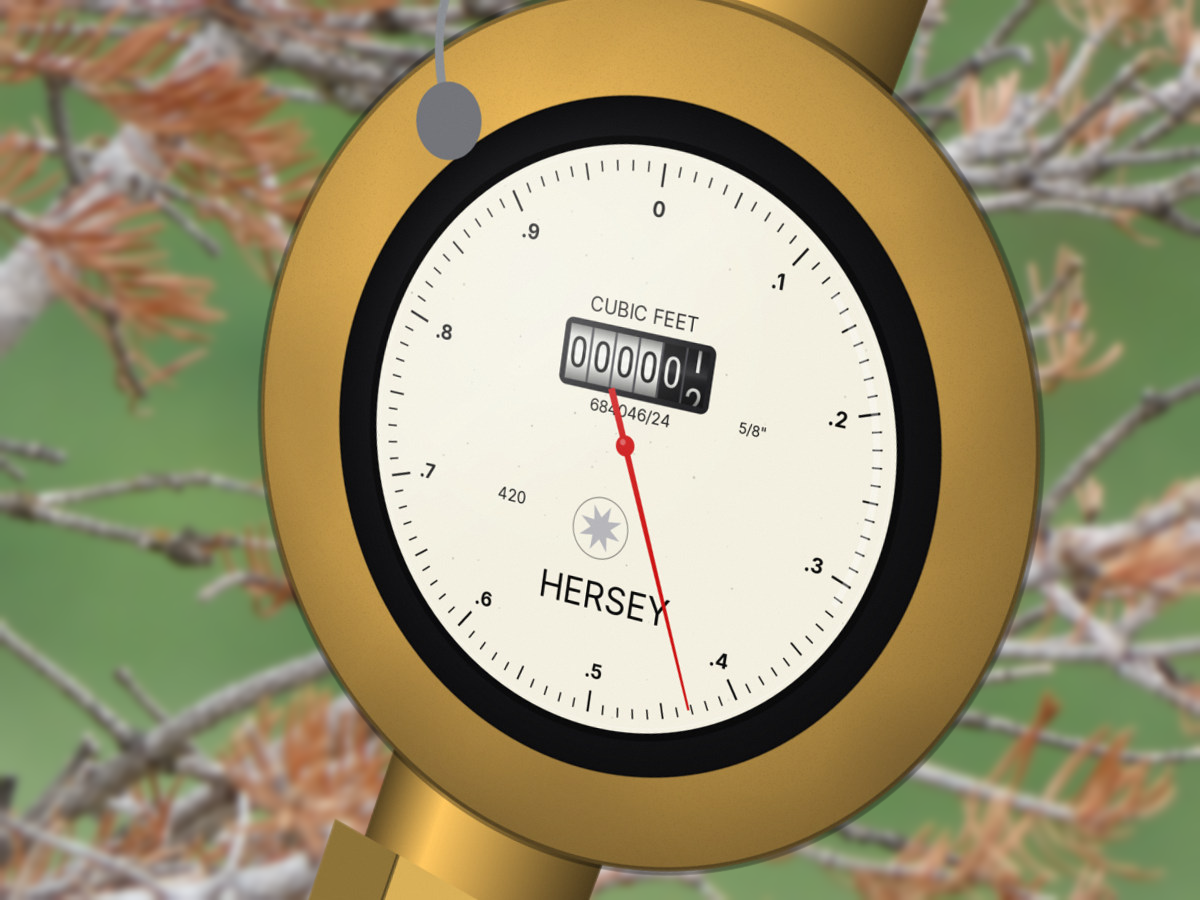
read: 1.43 ft³
